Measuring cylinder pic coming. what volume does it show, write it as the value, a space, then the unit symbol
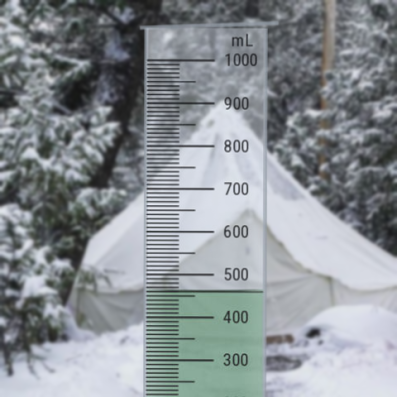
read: 460 mL
